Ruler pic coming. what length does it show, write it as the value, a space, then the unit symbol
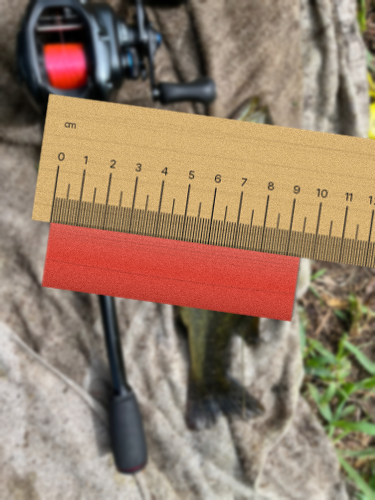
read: 9.5 cm
